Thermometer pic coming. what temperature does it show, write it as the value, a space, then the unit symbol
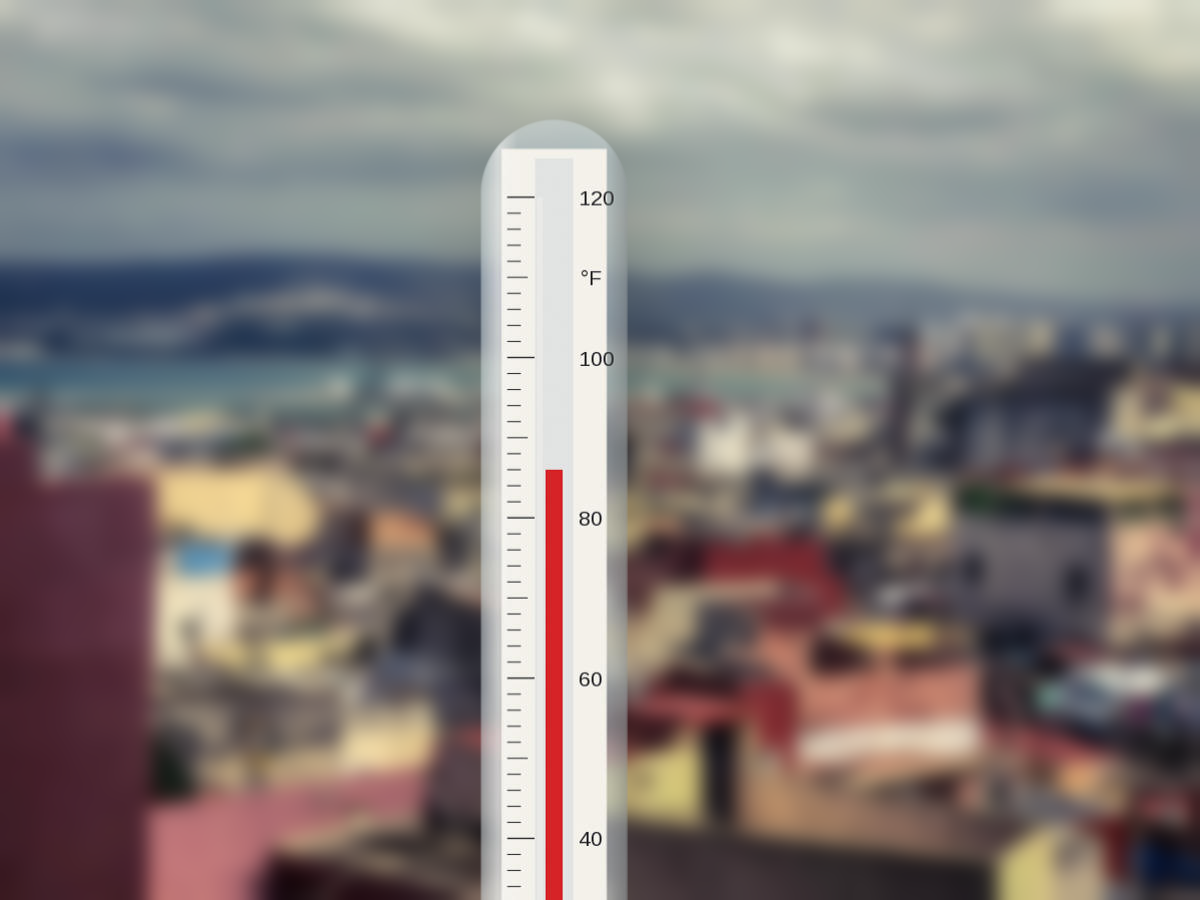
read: 86 °F
